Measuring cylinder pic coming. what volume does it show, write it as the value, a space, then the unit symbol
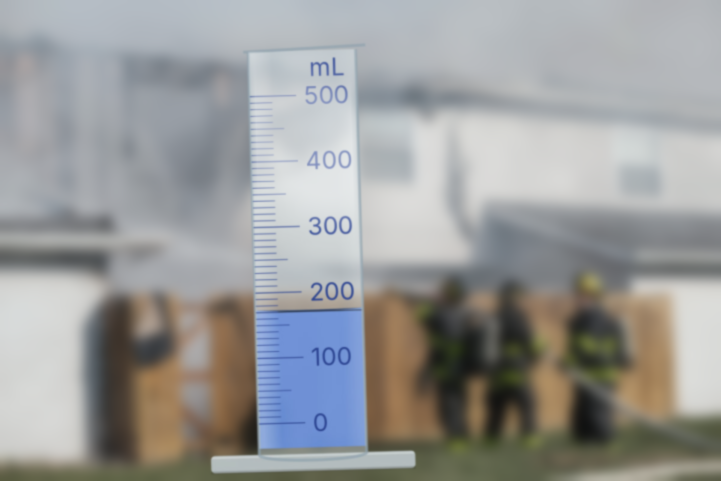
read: 170 mL
